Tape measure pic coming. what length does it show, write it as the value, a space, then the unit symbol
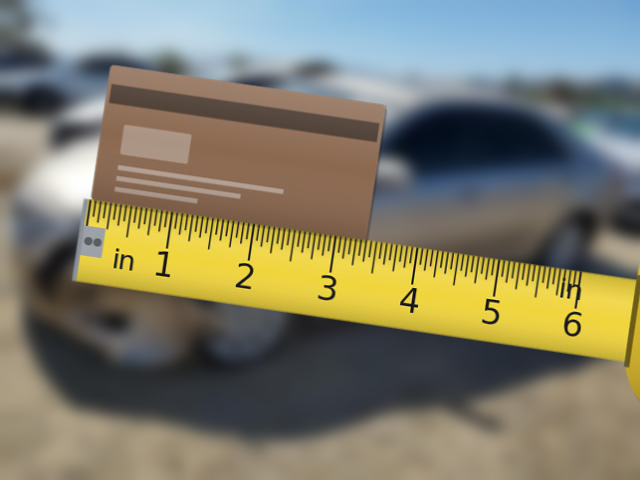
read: 3.375 in
